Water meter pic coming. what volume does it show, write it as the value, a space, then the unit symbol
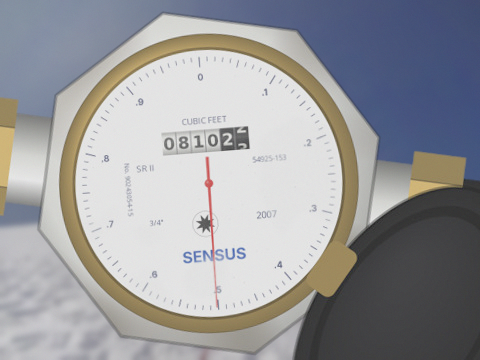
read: 81022.50 ft³
